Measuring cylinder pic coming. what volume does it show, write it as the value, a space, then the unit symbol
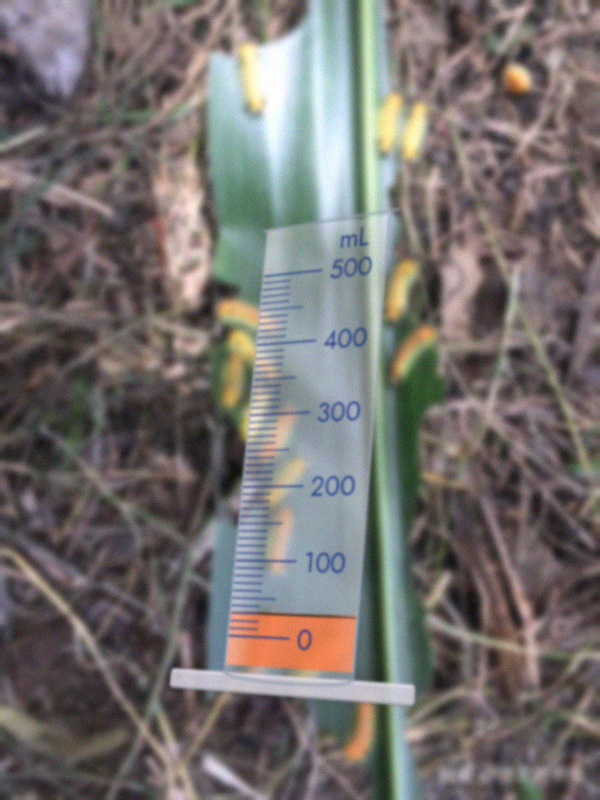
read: 30 mL
